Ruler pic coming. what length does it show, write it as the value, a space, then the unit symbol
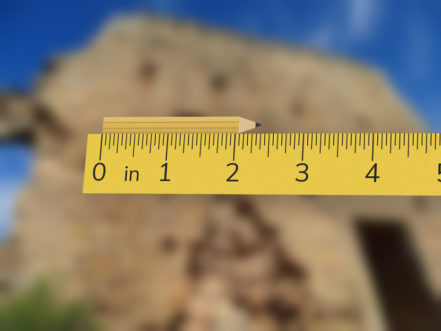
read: 2.375 in
